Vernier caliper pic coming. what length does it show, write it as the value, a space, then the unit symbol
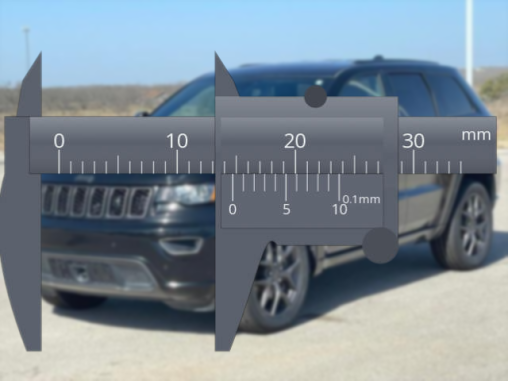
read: 14.7 mm
